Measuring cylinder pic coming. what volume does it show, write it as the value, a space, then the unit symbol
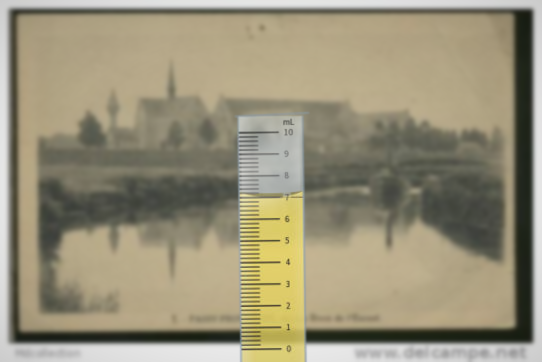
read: 7 mL
